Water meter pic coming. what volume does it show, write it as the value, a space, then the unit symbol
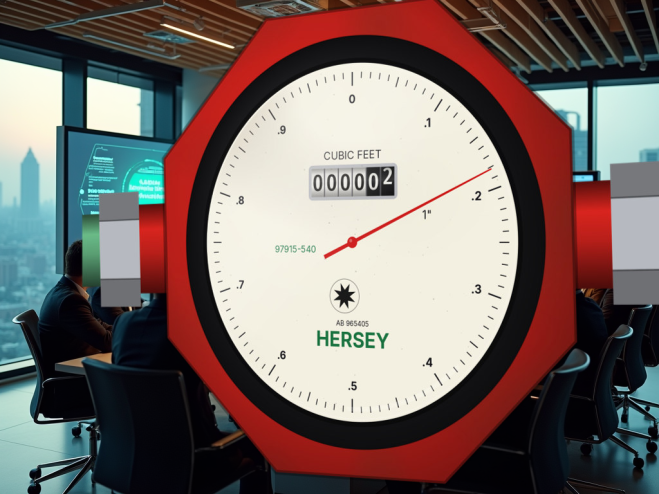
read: 2.18 ft³
